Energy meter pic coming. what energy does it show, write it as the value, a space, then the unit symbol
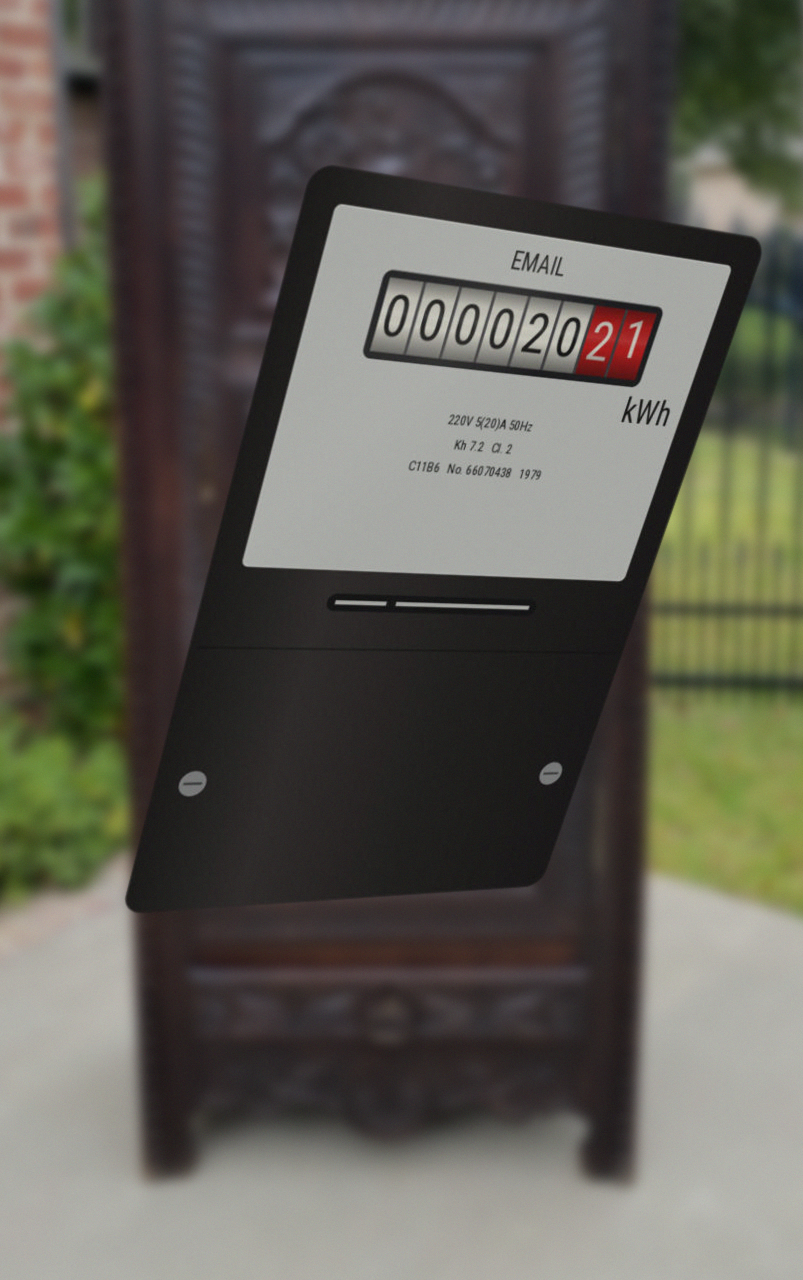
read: 20.21 kWh
